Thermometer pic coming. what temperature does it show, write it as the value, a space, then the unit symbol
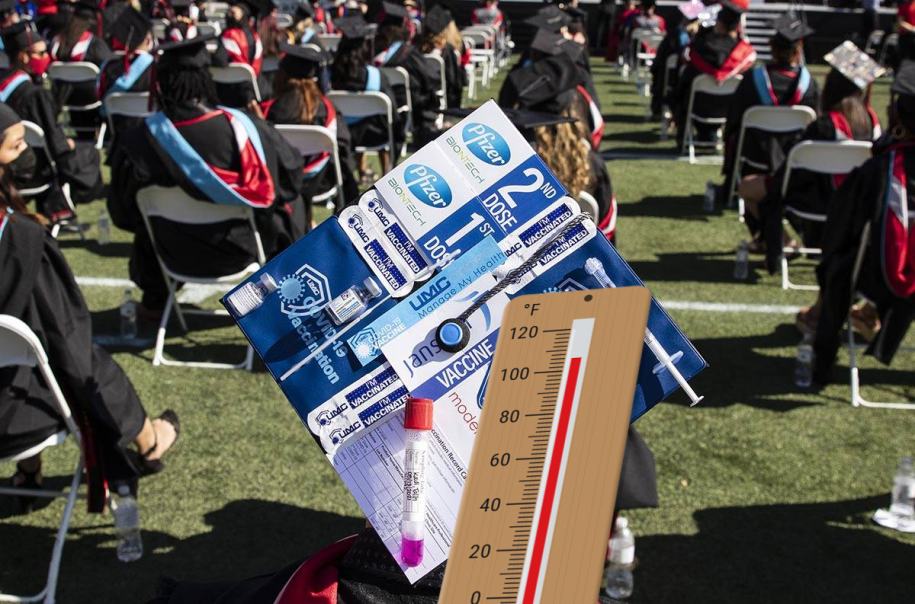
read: 106 °F
